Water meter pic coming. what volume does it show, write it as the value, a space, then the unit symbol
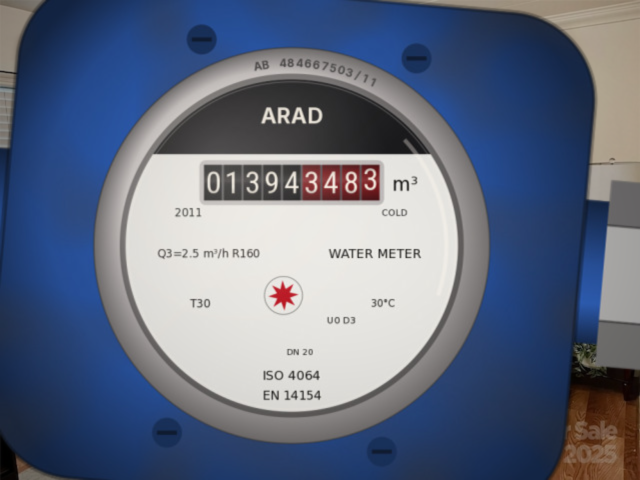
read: 1394.3483 m³
